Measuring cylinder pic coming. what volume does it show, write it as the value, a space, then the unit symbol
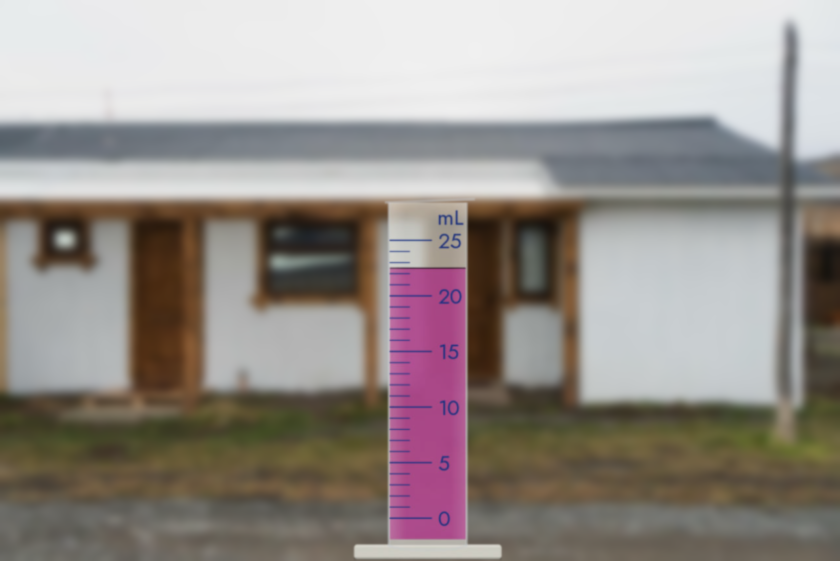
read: 22.5 mL
